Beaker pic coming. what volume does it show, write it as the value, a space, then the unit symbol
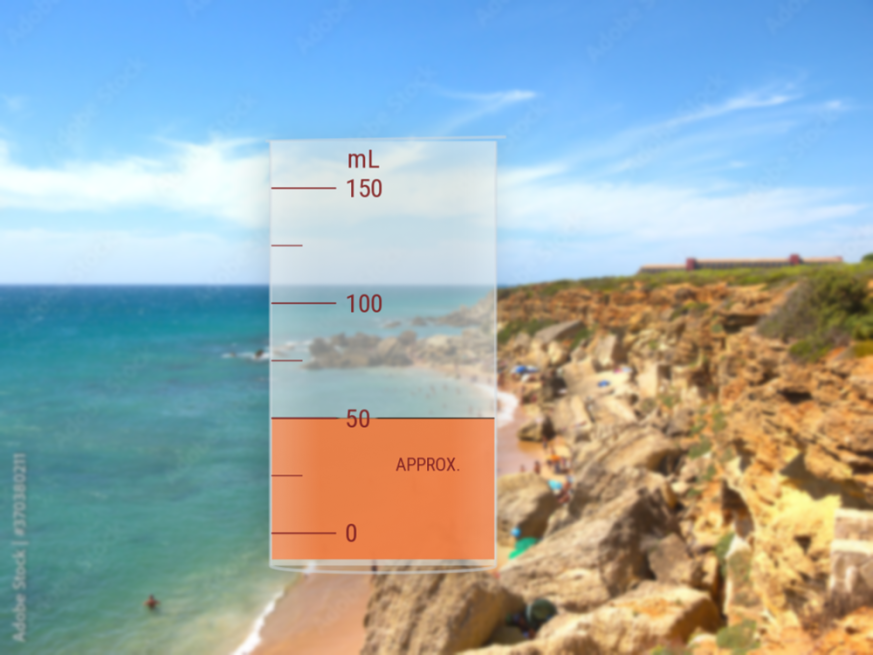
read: 50 mL
